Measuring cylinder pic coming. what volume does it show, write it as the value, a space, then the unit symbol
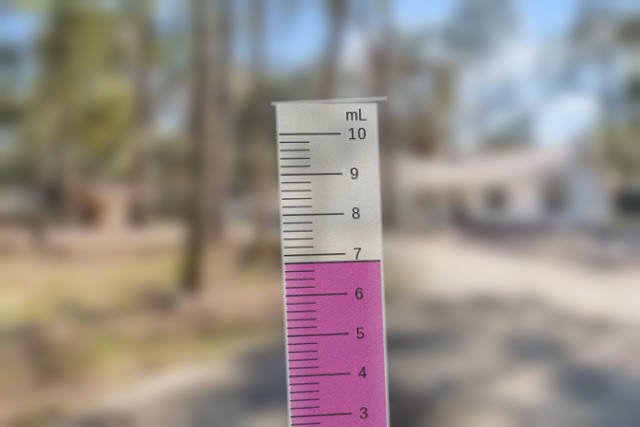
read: 6.8 mL
